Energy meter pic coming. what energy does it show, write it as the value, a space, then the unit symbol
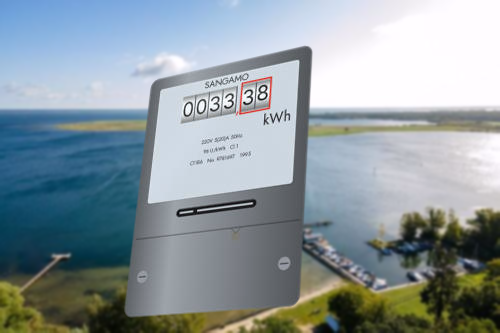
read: 33.38 kWh
